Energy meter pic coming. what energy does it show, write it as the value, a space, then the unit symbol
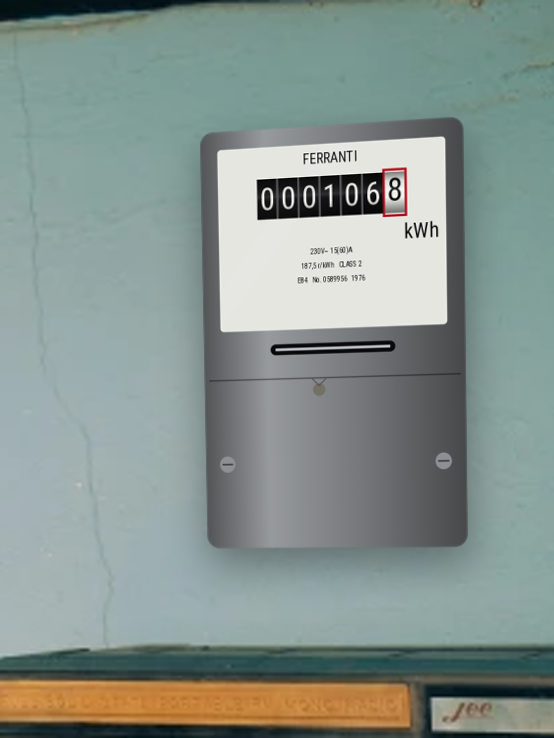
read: 106.8 kWh
